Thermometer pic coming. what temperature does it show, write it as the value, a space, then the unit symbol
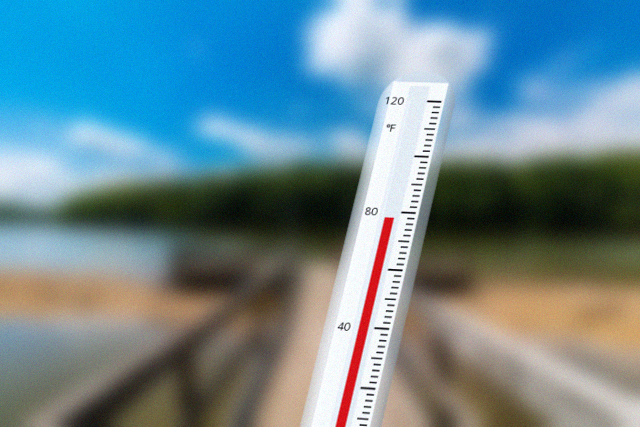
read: 78 °F
